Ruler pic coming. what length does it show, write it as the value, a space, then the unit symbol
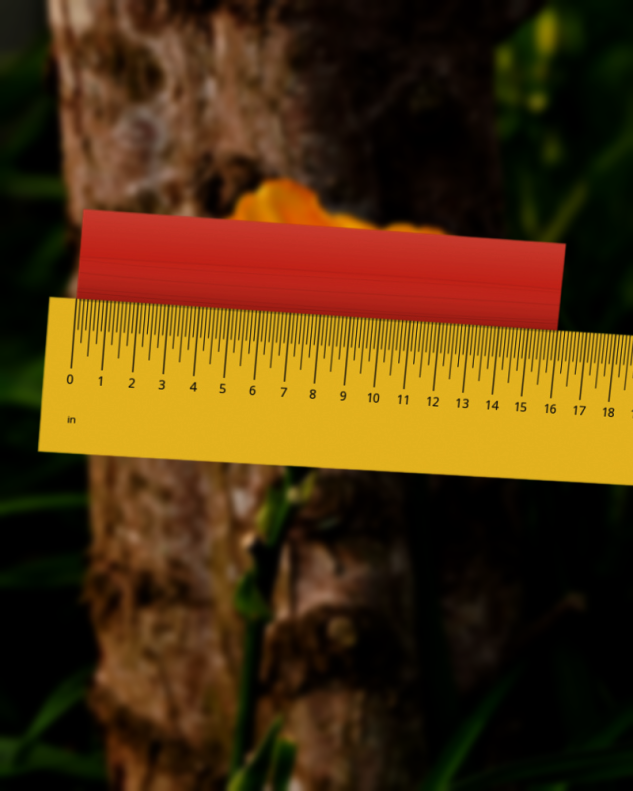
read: 16 in
